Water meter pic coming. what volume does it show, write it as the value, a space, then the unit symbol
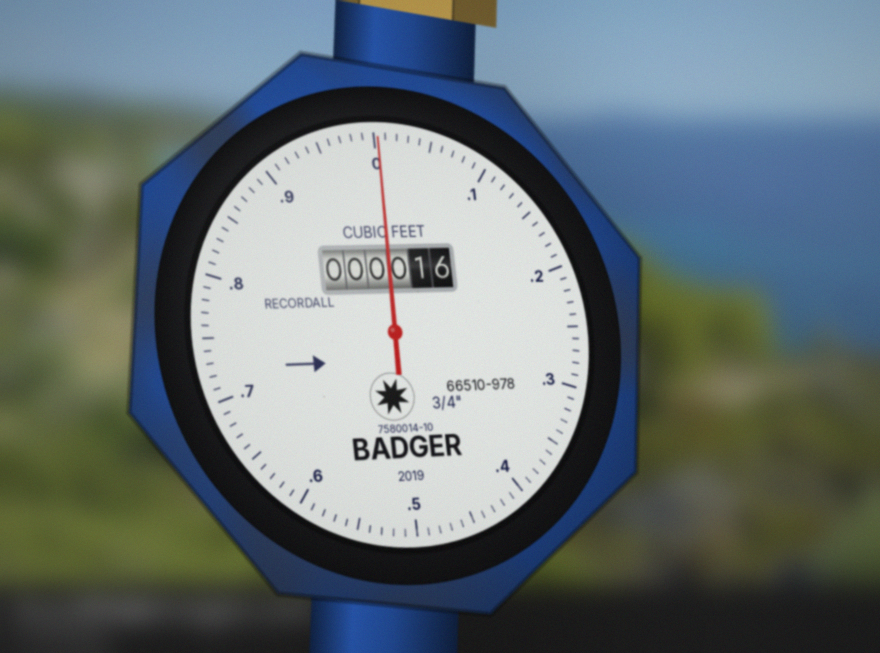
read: 16.00 ft³
